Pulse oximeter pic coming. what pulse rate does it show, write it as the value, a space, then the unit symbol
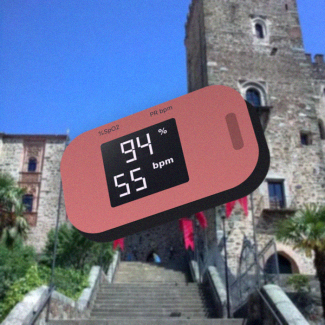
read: 55 bpm
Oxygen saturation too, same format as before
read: 94 %
